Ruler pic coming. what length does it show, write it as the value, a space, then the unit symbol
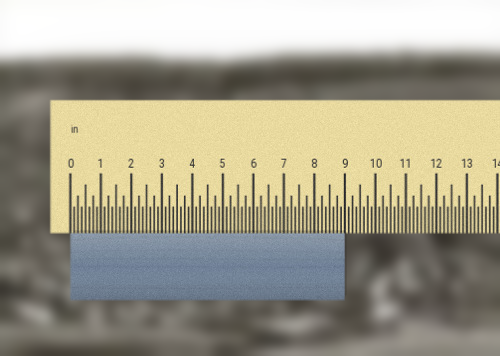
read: 9 in
